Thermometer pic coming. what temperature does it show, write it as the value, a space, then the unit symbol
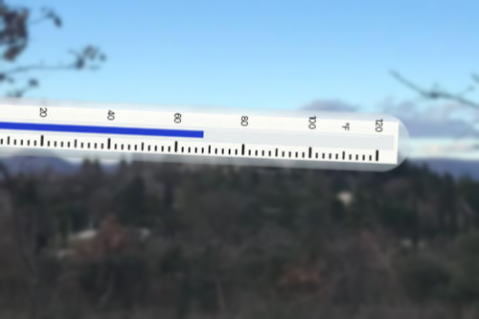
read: 68 °F
